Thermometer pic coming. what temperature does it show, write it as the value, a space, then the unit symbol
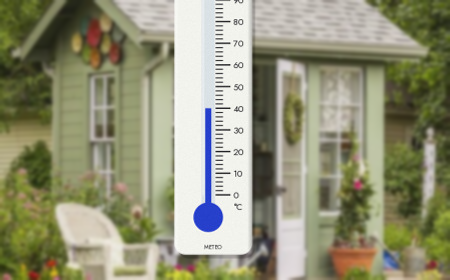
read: 40 °C
